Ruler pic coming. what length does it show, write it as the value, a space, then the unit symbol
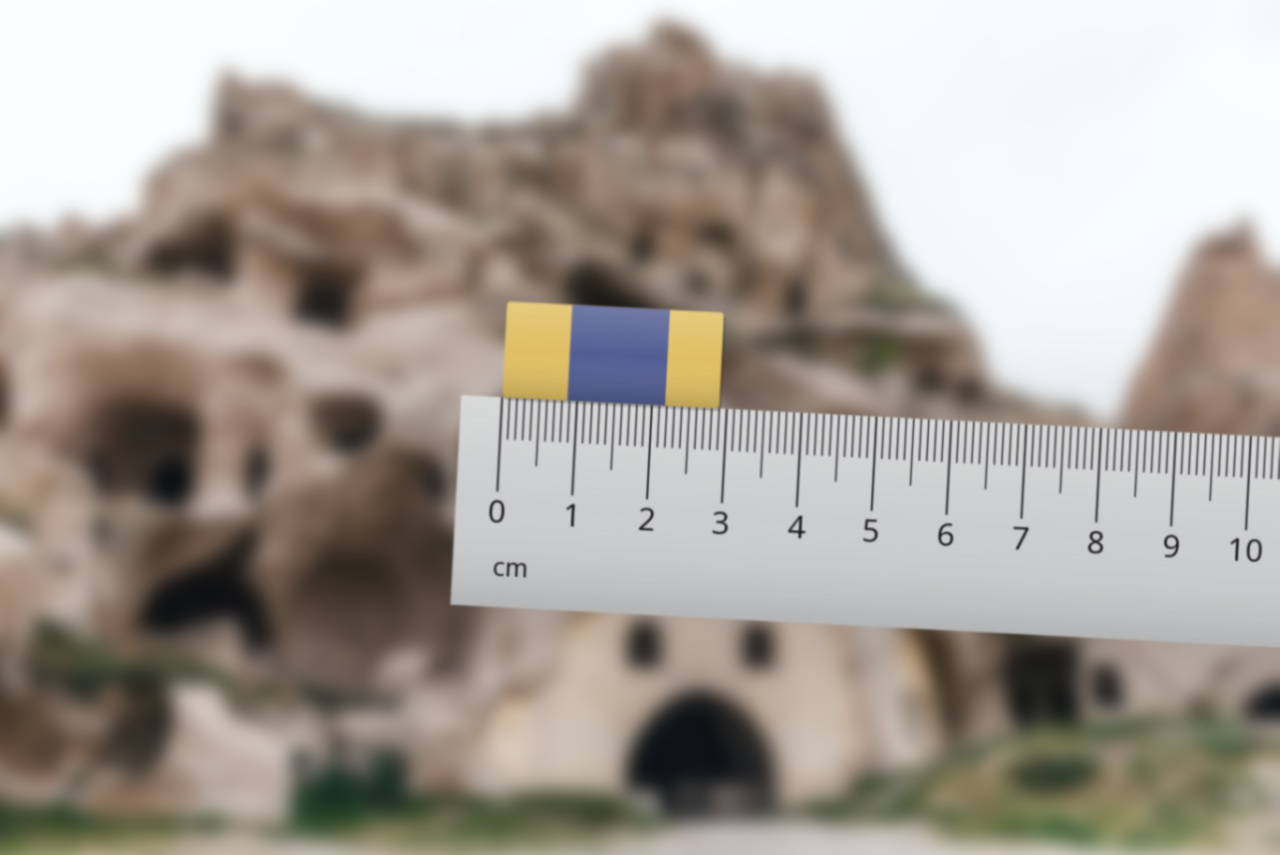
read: 2.9 cm
